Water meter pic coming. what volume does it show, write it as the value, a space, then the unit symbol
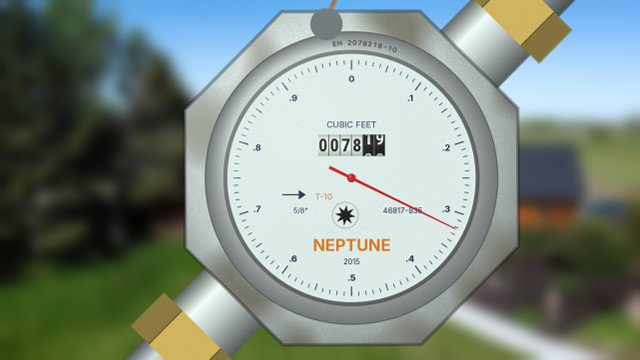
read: 7819.32 ft³
